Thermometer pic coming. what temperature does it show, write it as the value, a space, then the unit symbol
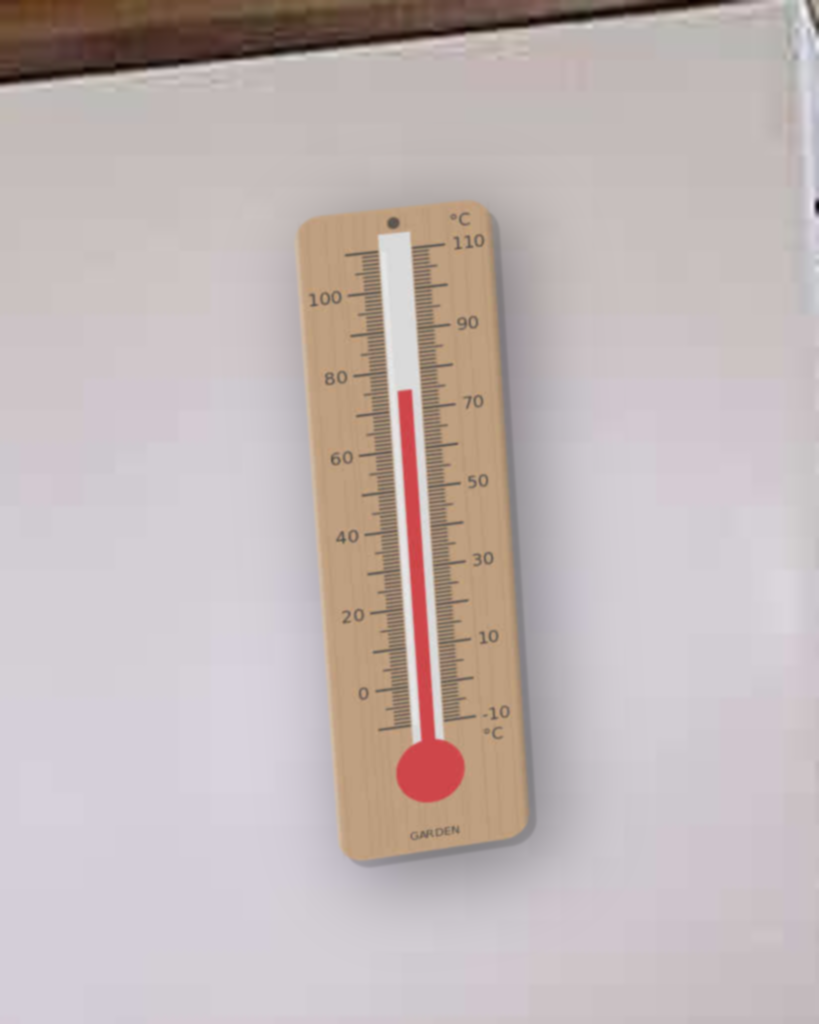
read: 75 °C
